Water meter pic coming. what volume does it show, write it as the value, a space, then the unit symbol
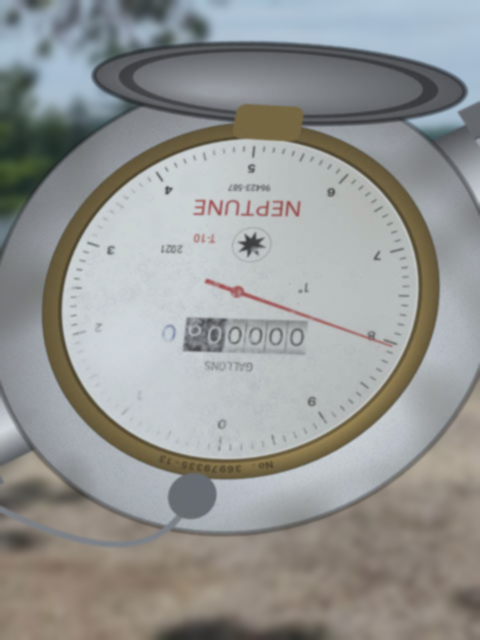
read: 88.0 gal
